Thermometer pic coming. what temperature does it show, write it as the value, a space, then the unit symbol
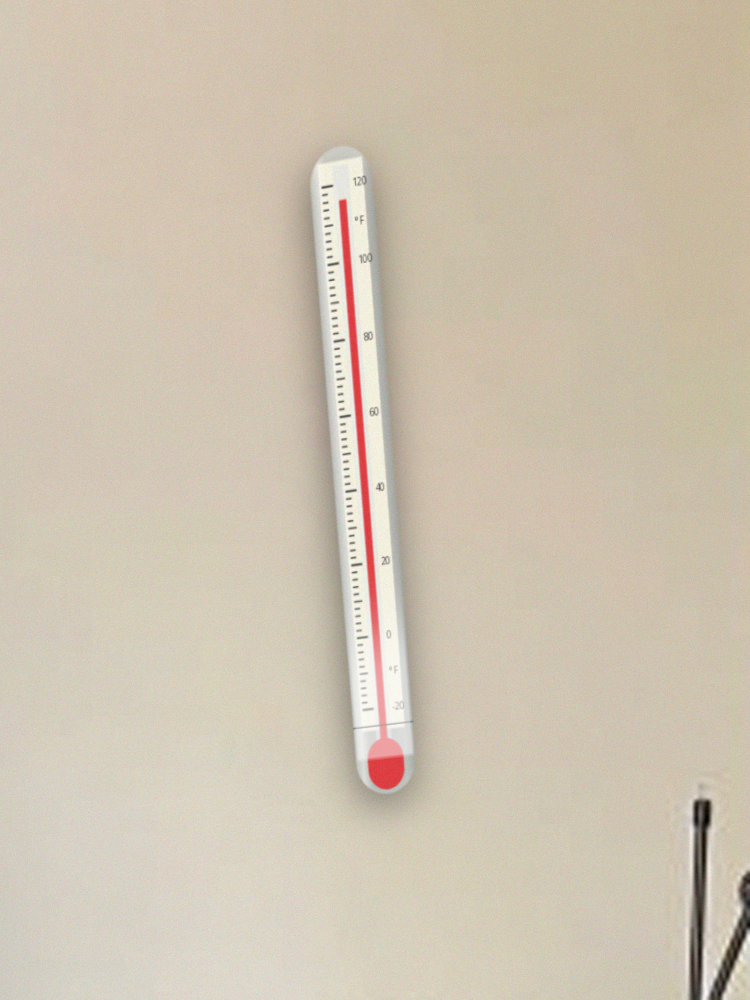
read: 116 °F
